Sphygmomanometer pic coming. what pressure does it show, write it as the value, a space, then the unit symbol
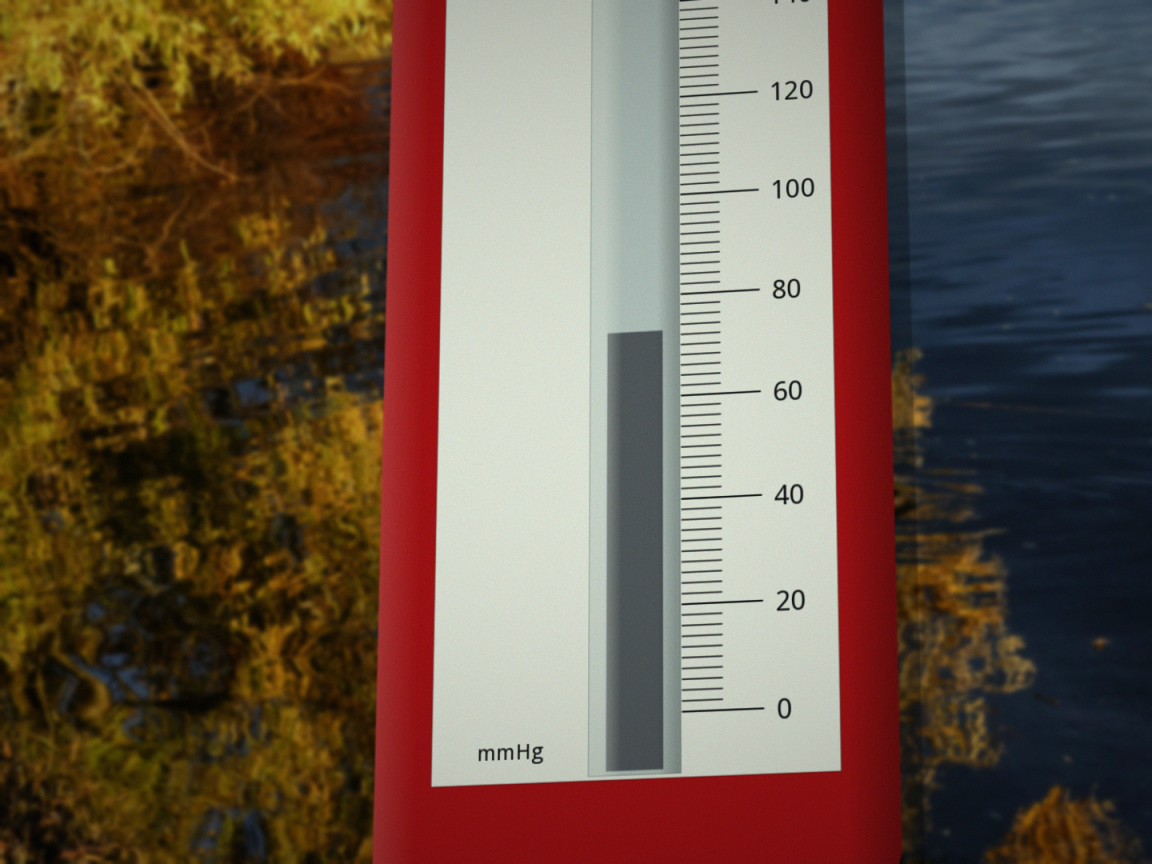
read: 73 mmHg
